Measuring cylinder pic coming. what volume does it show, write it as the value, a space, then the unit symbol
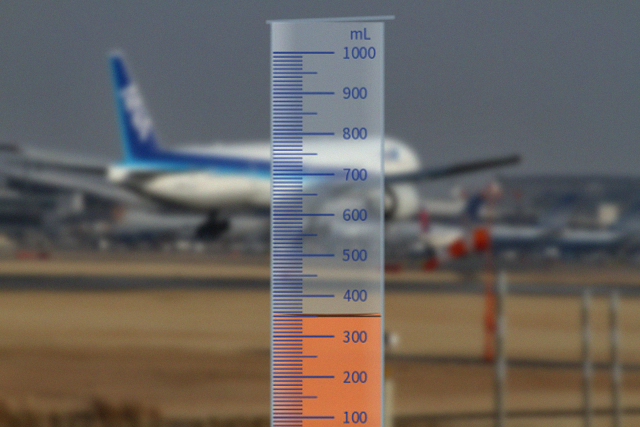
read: 350 mL
